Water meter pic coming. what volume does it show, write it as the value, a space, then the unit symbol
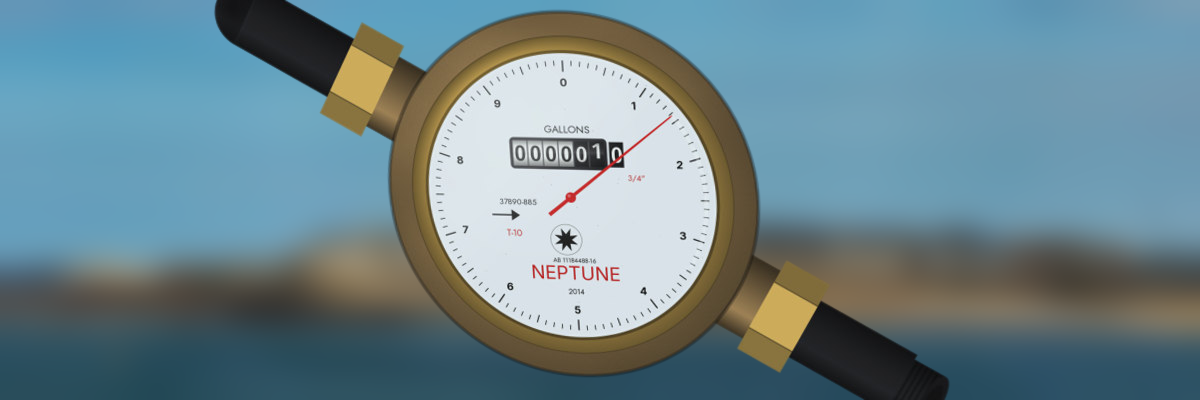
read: 11.4 gal
